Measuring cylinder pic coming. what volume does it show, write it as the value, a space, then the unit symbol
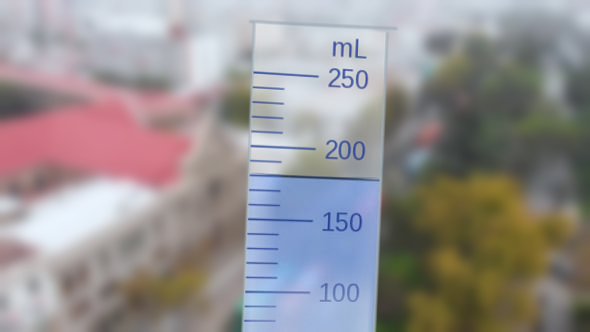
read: 180 mL
